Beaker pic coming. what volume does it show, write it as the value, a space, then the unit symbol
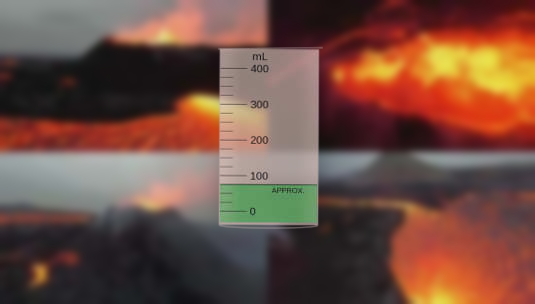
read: 75 mL
